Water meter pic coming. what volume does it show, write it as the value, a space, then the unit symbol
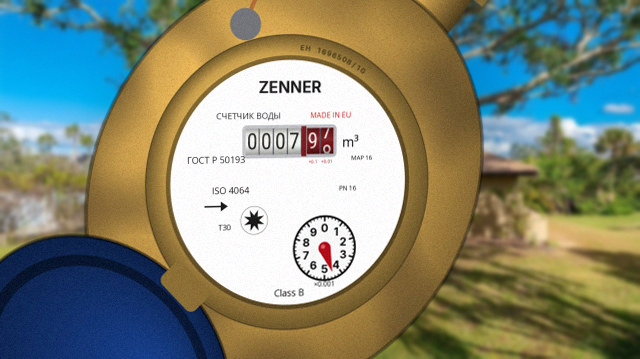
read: 7.974 m³
